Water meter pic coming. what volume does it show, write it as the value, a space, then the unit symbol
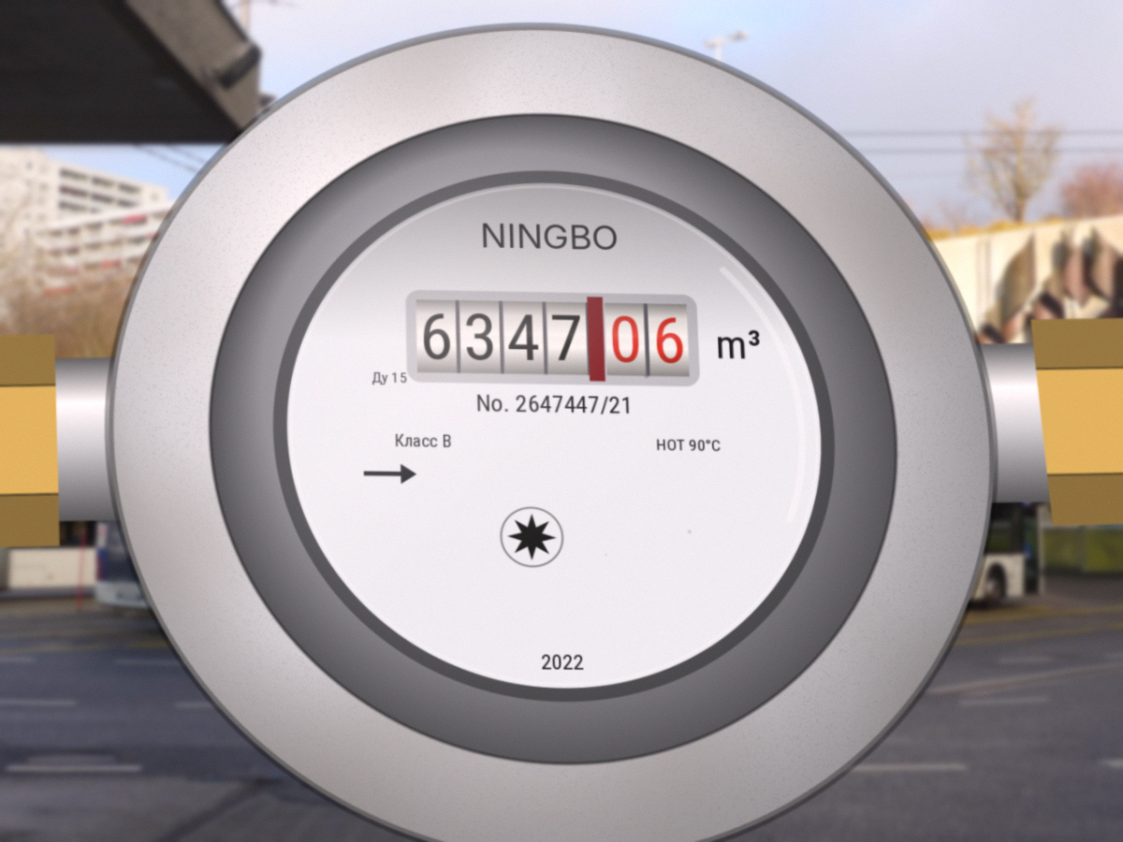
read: 6347.06 m³
